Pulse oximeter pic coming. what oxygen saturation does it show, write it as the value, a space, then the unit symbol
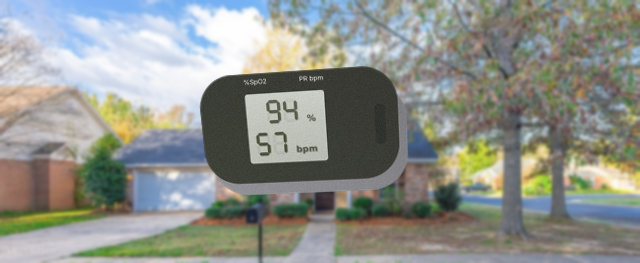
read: 94 %
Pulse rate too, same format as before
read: 57 bpm
